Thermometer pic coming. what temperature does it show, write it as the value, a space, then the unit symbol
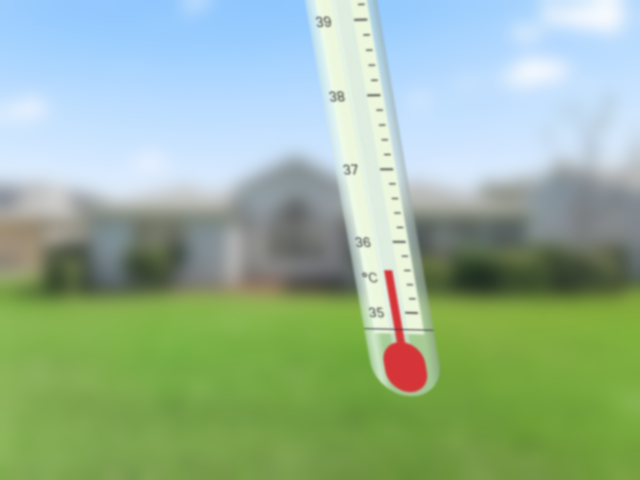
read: 35.6 °C
